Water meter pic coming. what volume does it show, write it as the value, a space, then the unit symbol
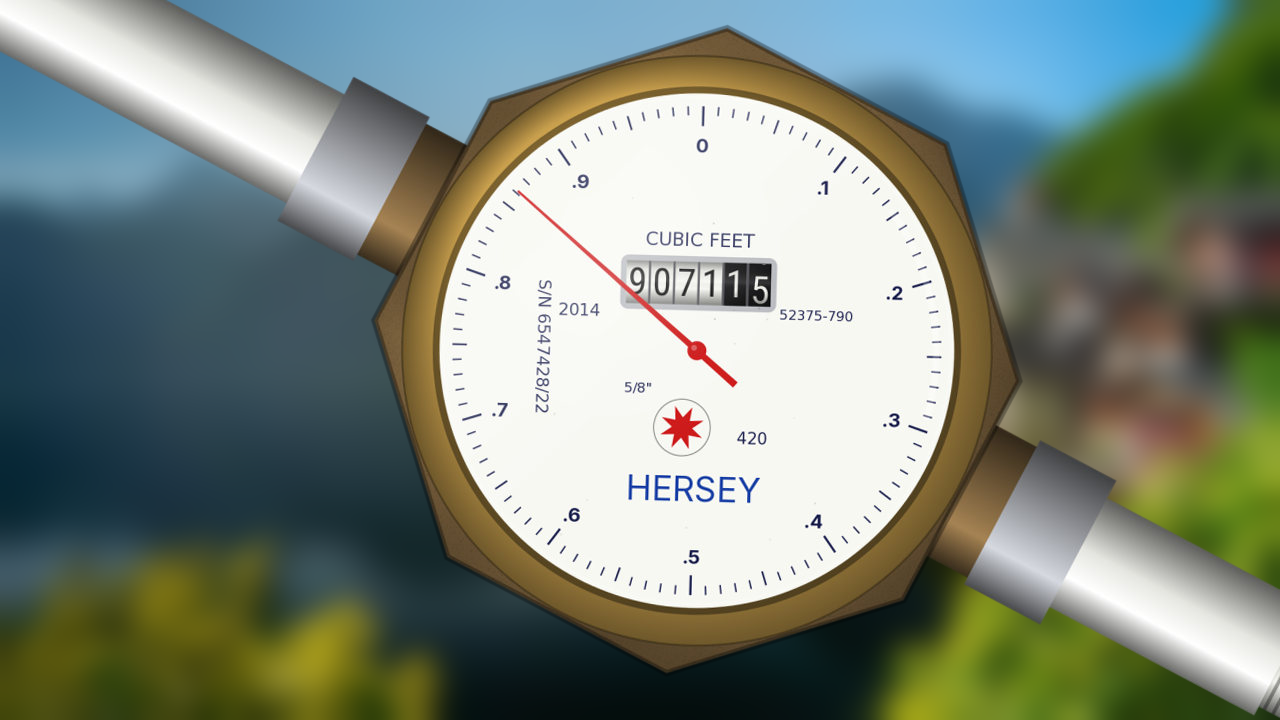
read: 907114.86 ft³
